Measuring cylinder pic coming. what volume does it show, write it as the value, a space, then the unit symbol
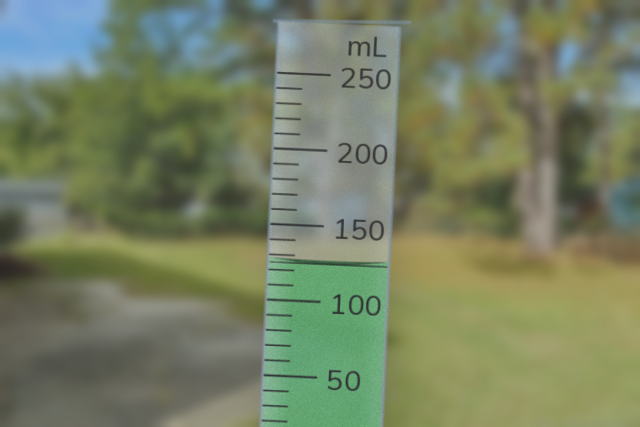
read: 125 mL
